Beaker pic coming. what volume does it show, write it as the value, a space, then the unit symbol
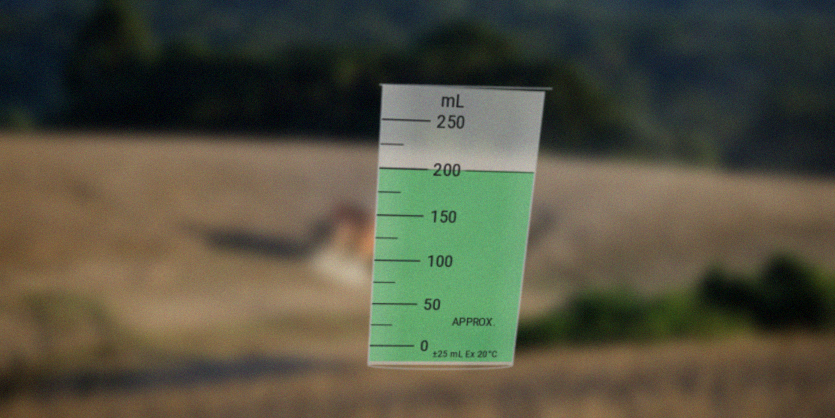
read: 200 mL
